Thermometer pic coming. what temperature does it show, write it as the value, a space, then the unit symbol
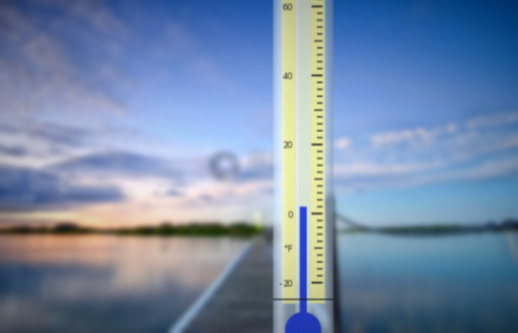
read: 2 °F
